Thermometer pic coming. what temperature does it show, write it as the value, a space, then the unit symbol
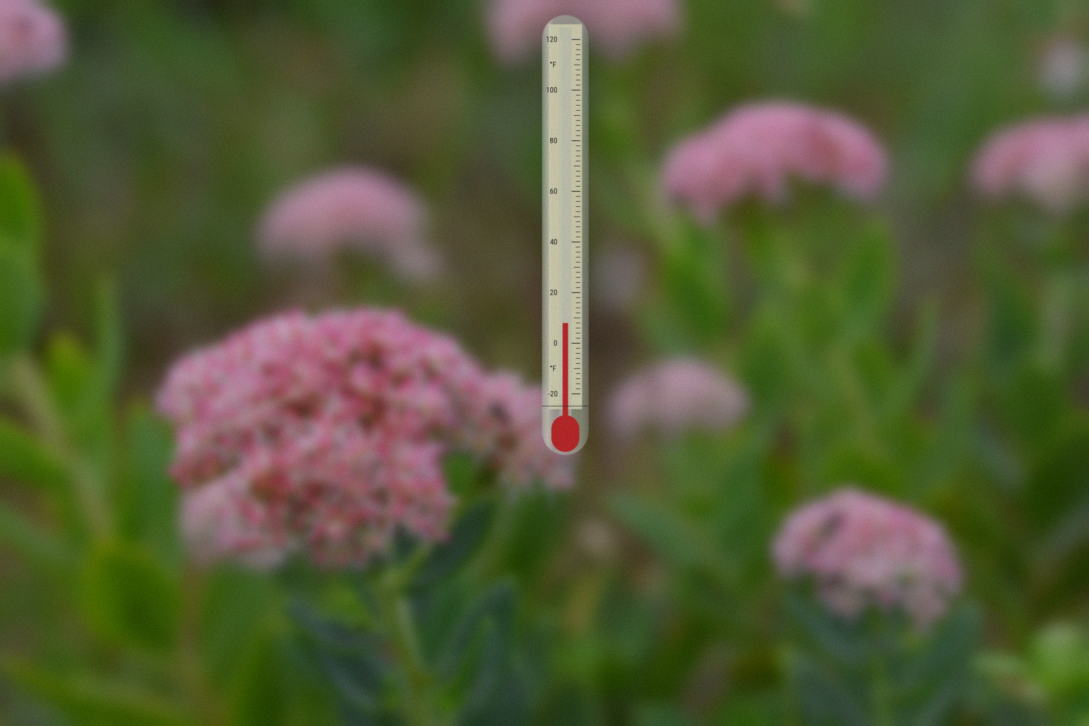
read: 8 °F
